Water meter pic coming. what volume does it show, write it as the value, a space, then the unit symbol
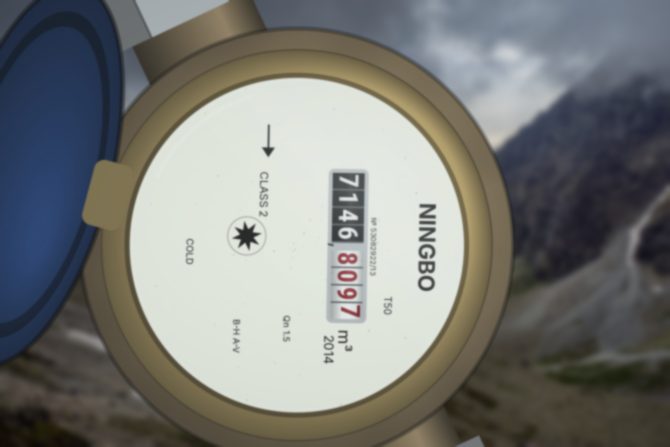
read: 7146.8097 m³
